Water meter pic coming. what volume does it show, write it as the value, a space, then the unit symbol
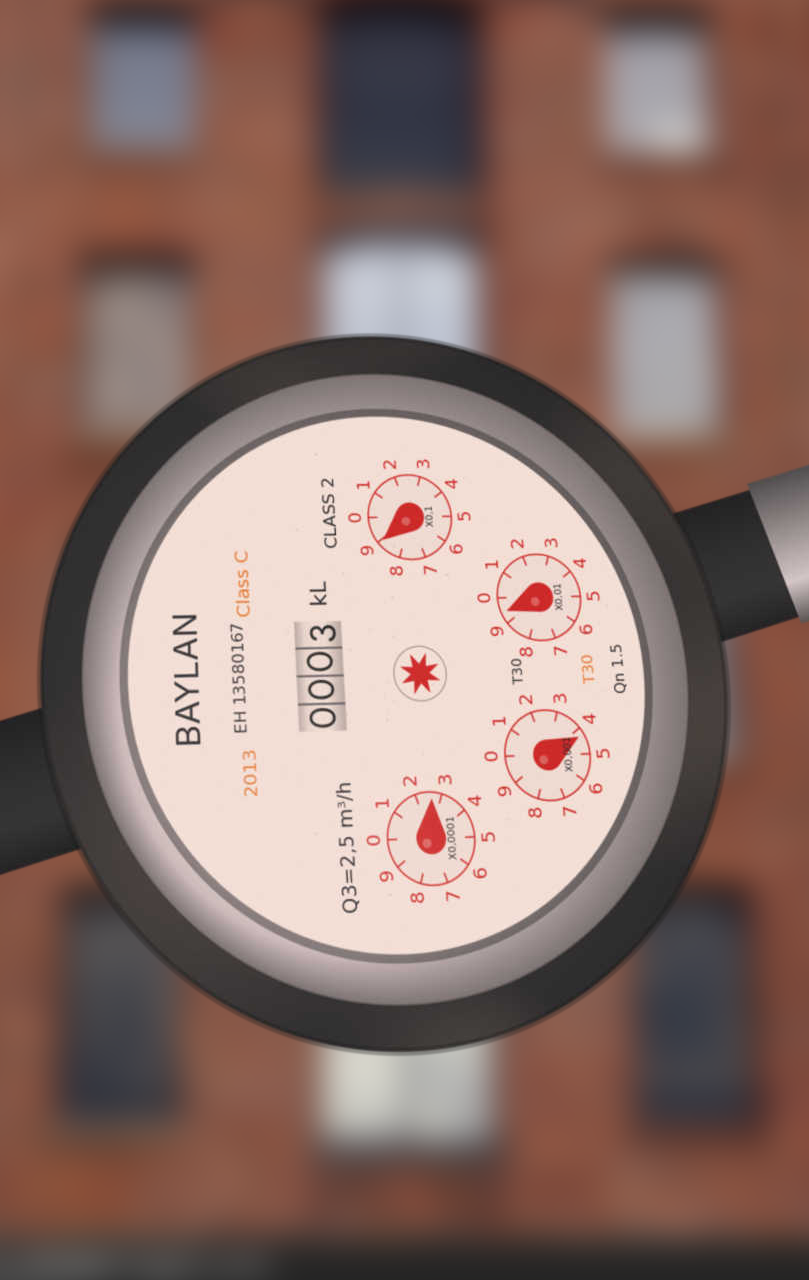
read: 2.8942 kL
